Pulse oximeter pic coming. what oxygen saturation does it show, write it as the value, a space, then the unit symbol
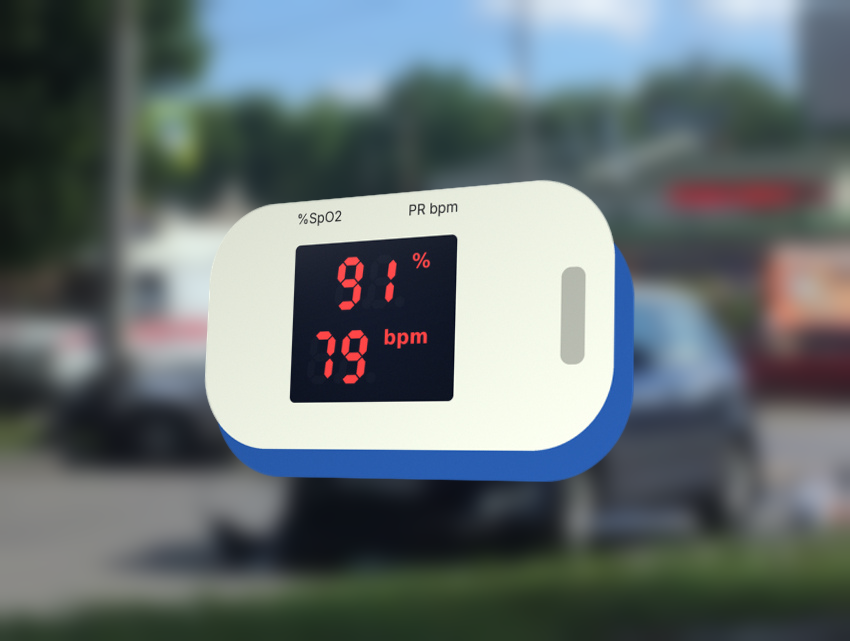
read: 91 %
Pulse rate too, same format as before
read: 79 bpm
